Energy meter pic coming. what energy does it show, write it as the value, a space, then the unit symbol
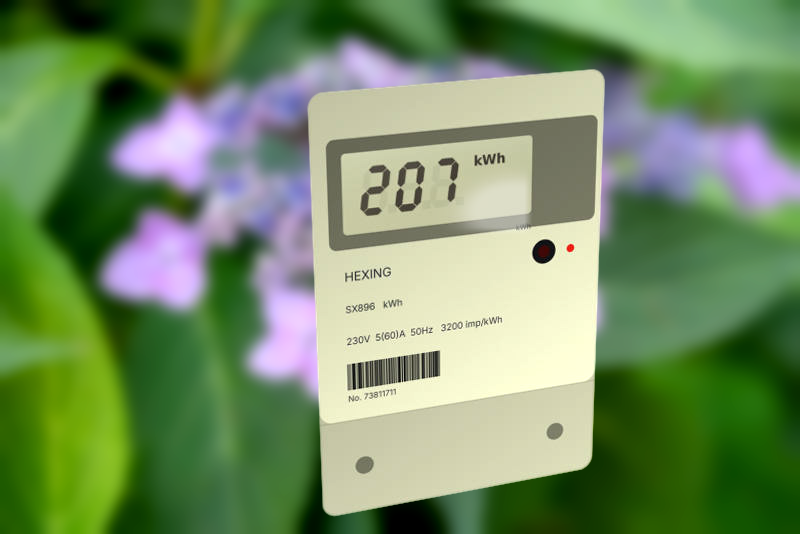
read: 207 kWh
